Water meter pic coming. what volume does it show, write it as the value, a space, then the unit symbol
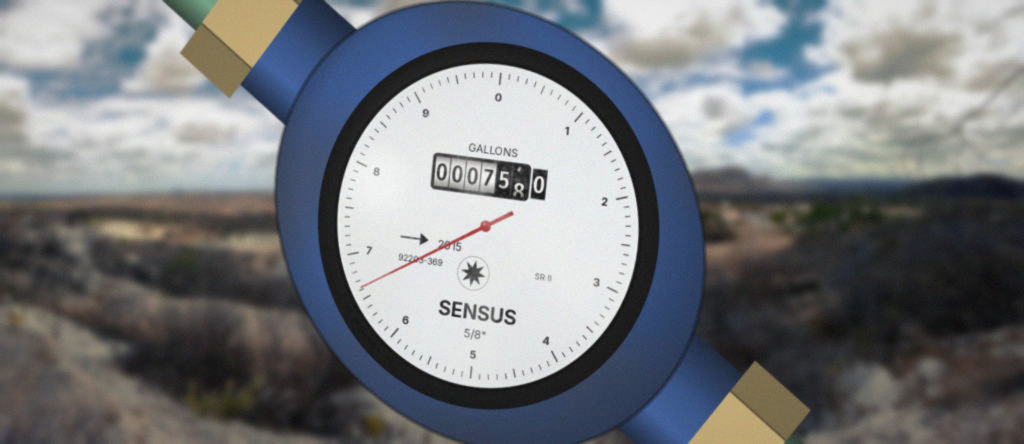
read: 7576.6 gal
